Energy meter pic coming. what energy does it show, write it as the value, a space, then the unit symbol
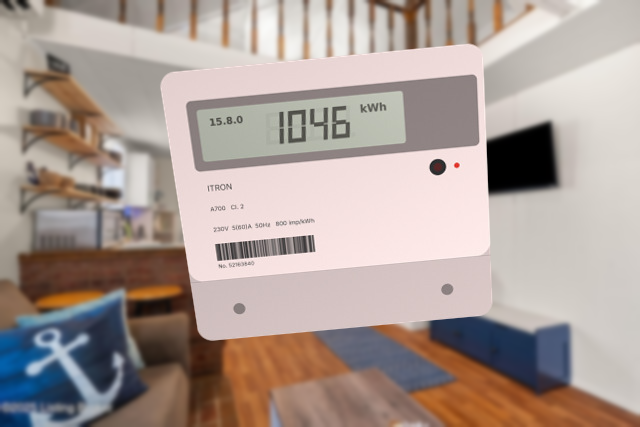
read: 1046 kWh
